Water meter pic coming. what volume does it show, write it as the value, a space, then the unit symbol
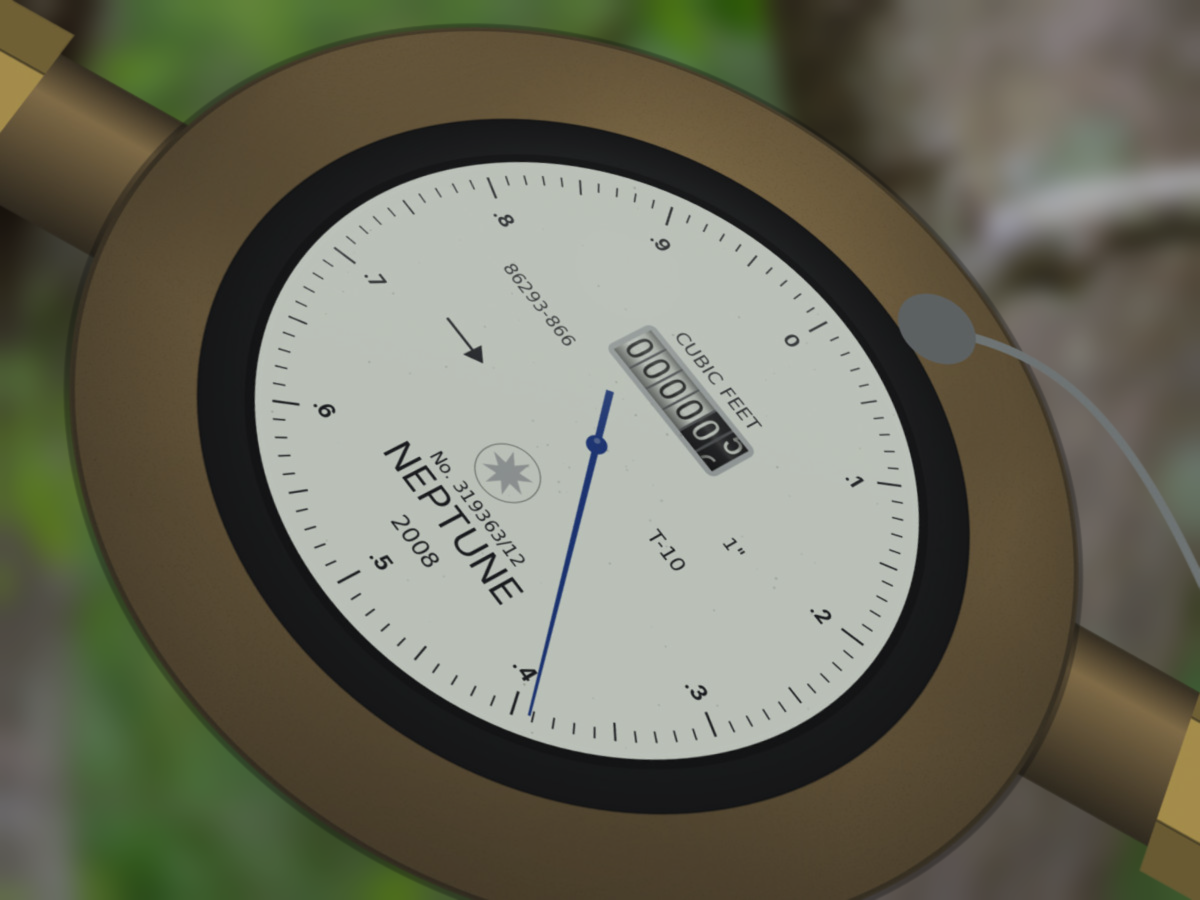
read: 5.39 ft³
